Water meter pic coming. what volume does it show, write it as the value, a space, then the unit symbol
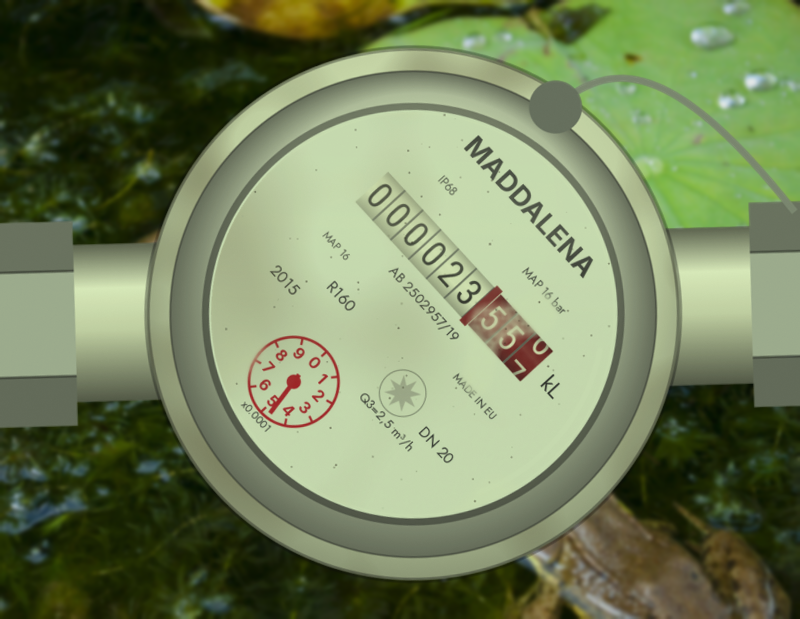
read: 23.5564 kL
